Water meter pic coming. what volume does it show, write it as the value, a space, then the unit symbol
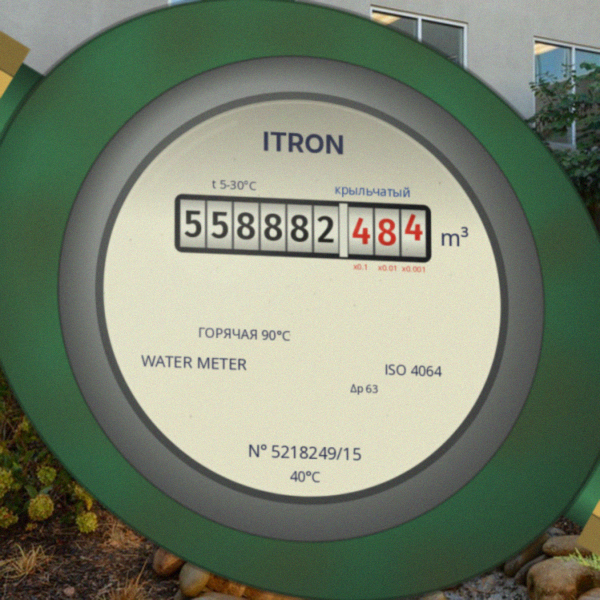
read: 558882.484 m³
